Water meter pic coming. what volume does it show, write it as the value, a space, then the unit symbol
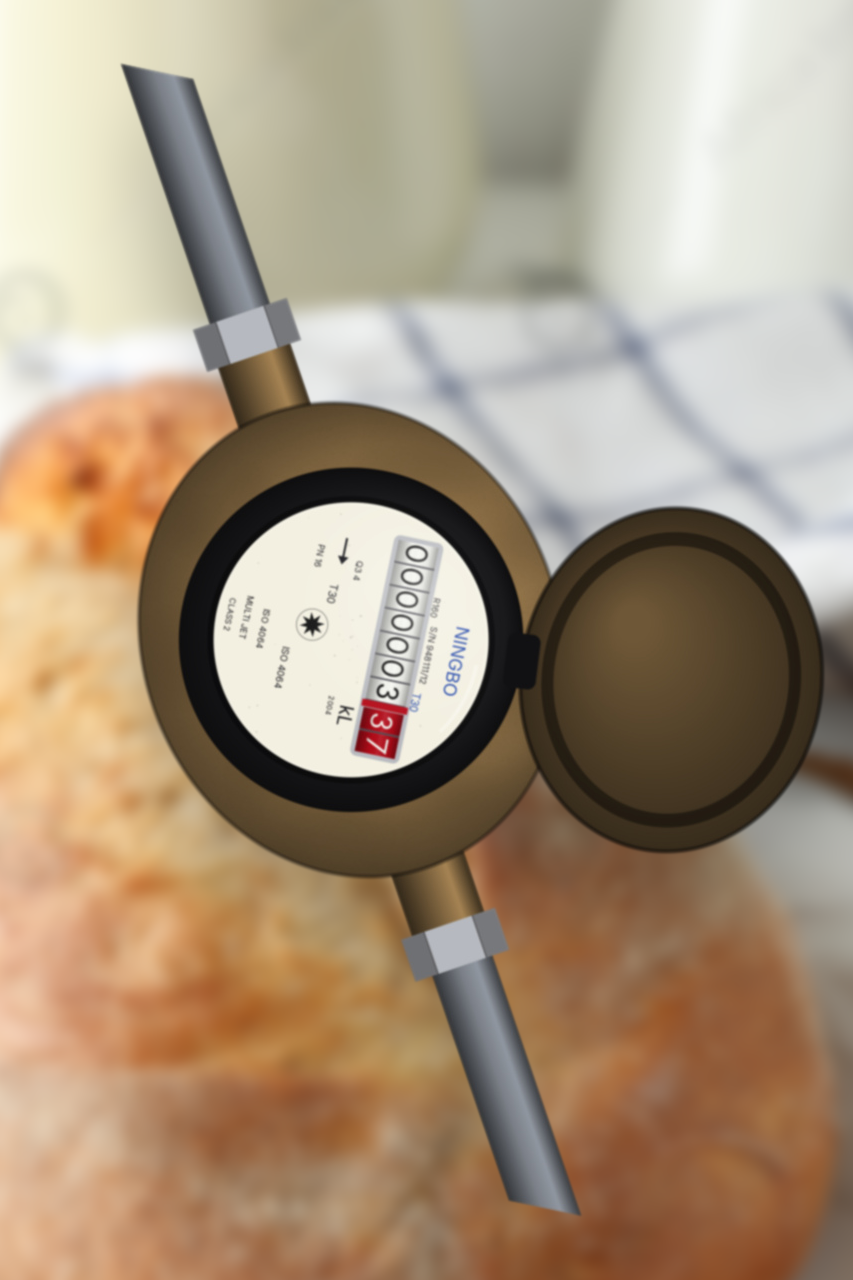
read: 3.37 kL
